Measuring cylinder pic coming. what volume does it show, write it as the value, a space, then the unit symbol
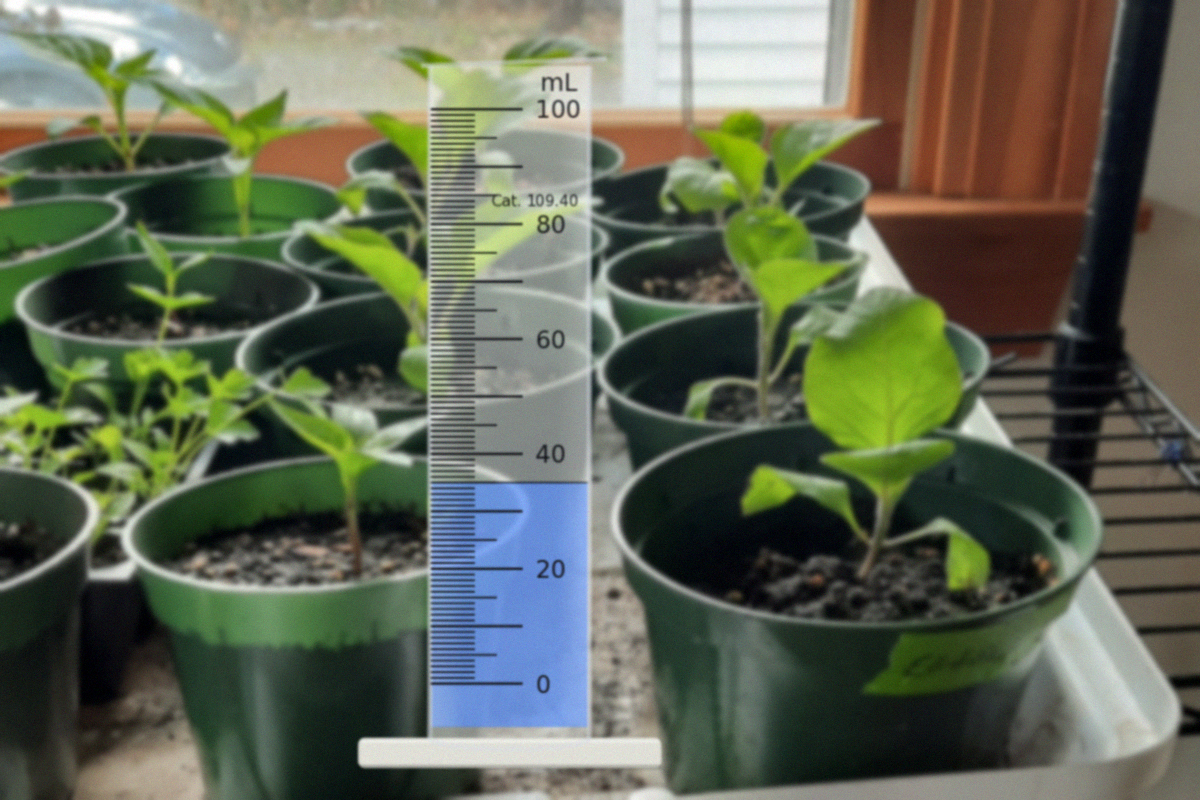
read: 35 mL
